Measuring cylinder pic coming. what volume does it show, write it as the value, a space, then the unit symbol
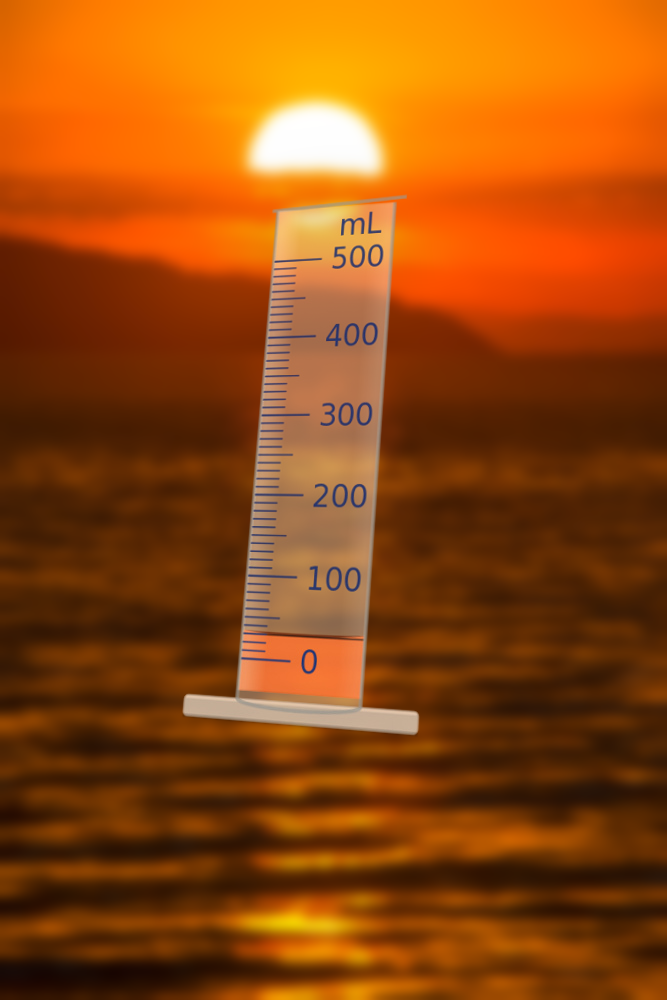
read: 30 mL
